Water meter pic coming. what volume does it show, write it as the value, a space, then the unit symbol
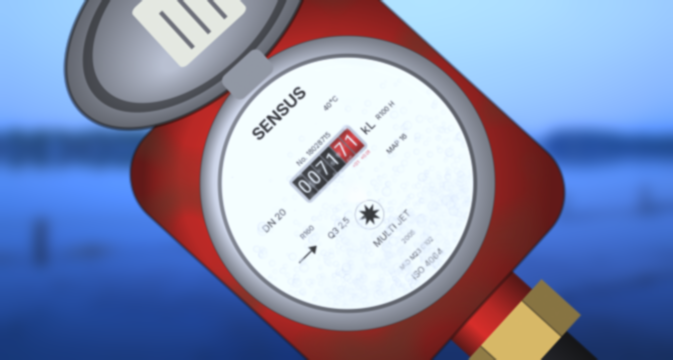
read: 71.71 kL
